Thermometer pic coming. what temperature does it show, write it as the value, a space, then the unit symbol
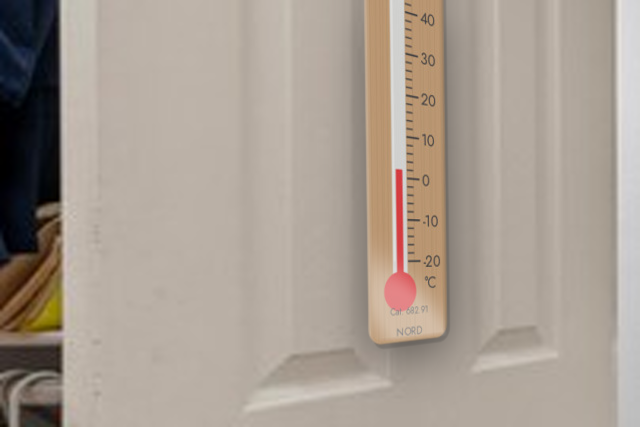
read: 2 °C
